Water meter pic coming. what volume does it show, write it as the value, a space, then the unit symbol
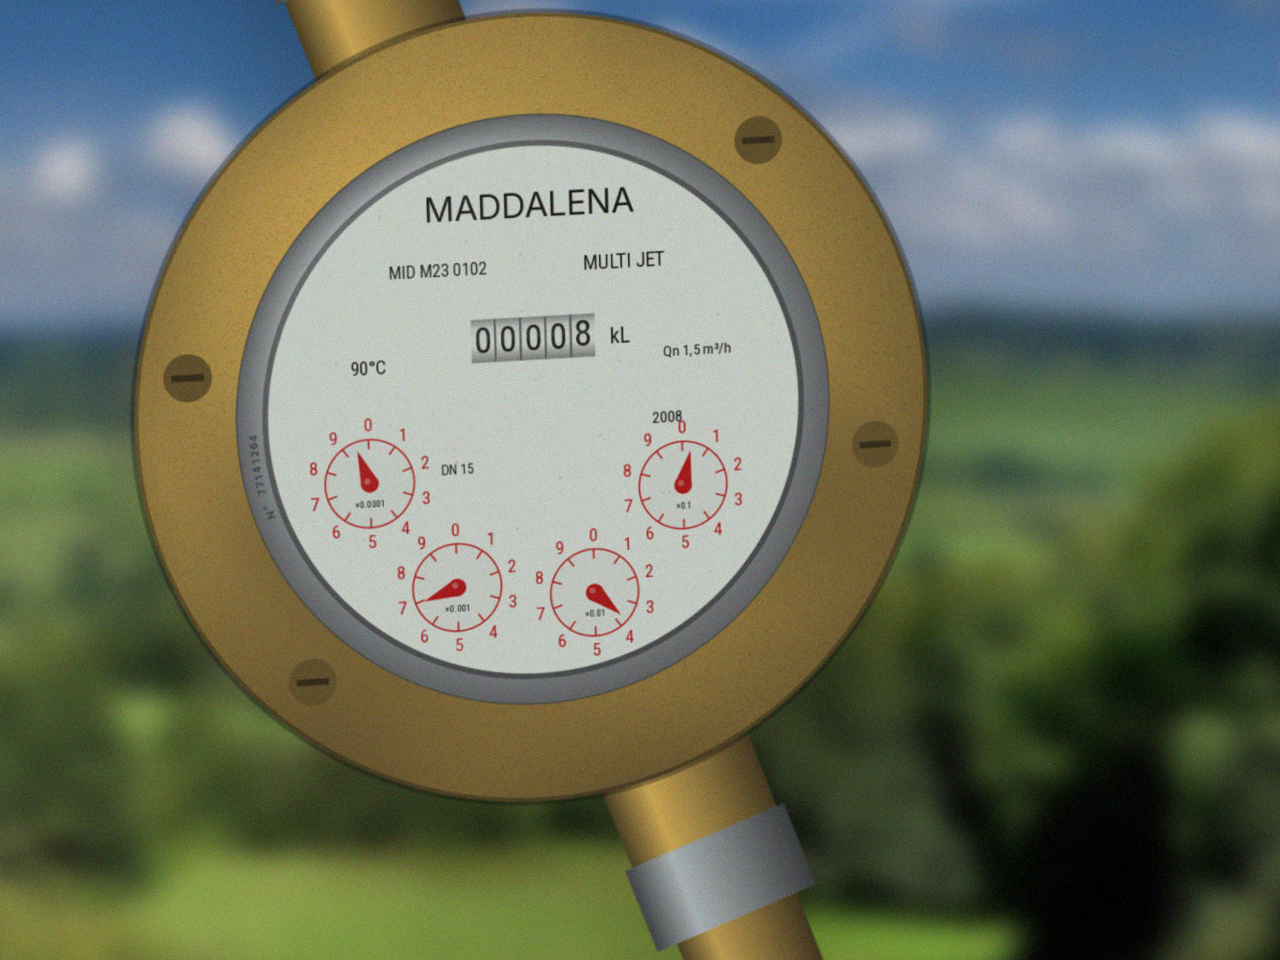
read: 8.0369 kL
